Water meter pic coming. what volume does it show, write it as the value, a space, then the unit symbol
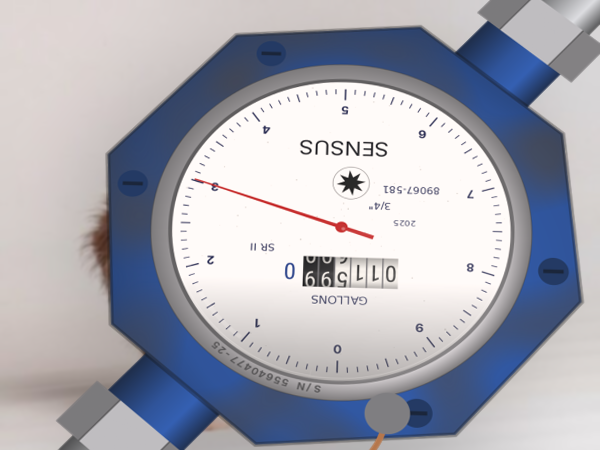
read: 115993.0 gal
